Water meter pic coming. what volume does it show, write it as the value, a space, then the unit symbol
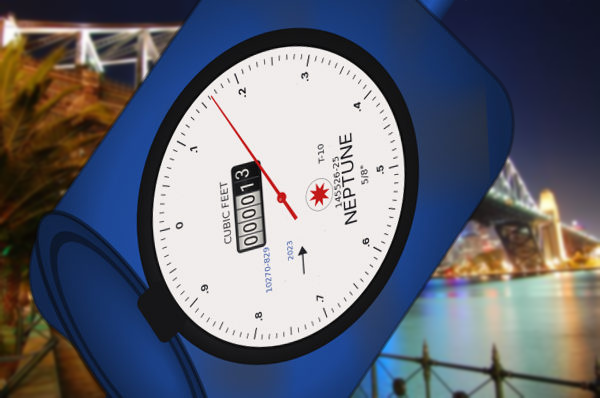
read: 13.16 ft³
